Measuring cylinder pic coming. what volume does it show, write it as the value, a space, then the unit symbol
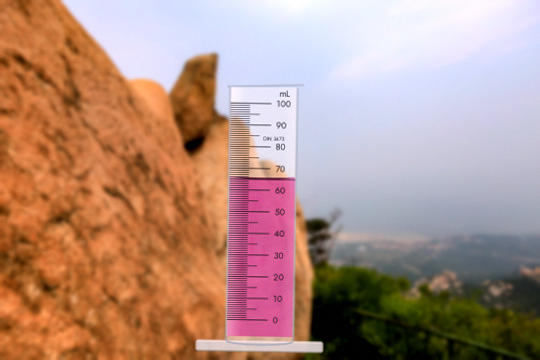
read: 65 mL
